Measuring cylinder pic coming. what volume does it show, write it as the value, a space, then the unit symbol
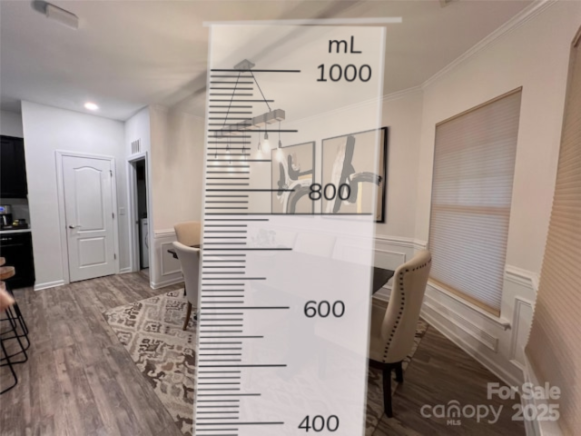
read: 760 mL
